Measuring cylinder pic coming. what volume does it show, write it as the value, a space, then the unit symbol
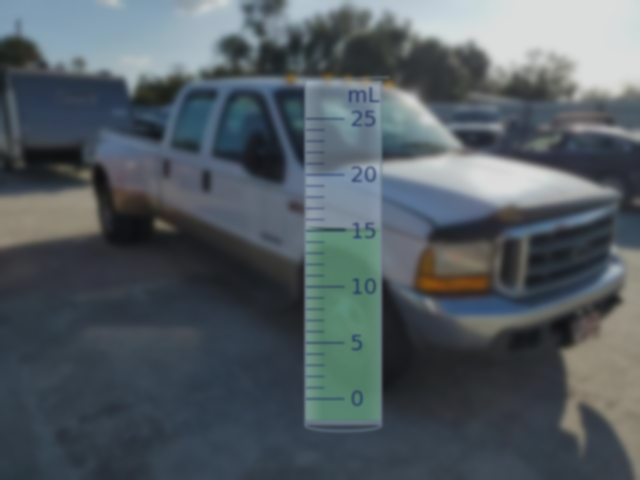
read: 15 mL
